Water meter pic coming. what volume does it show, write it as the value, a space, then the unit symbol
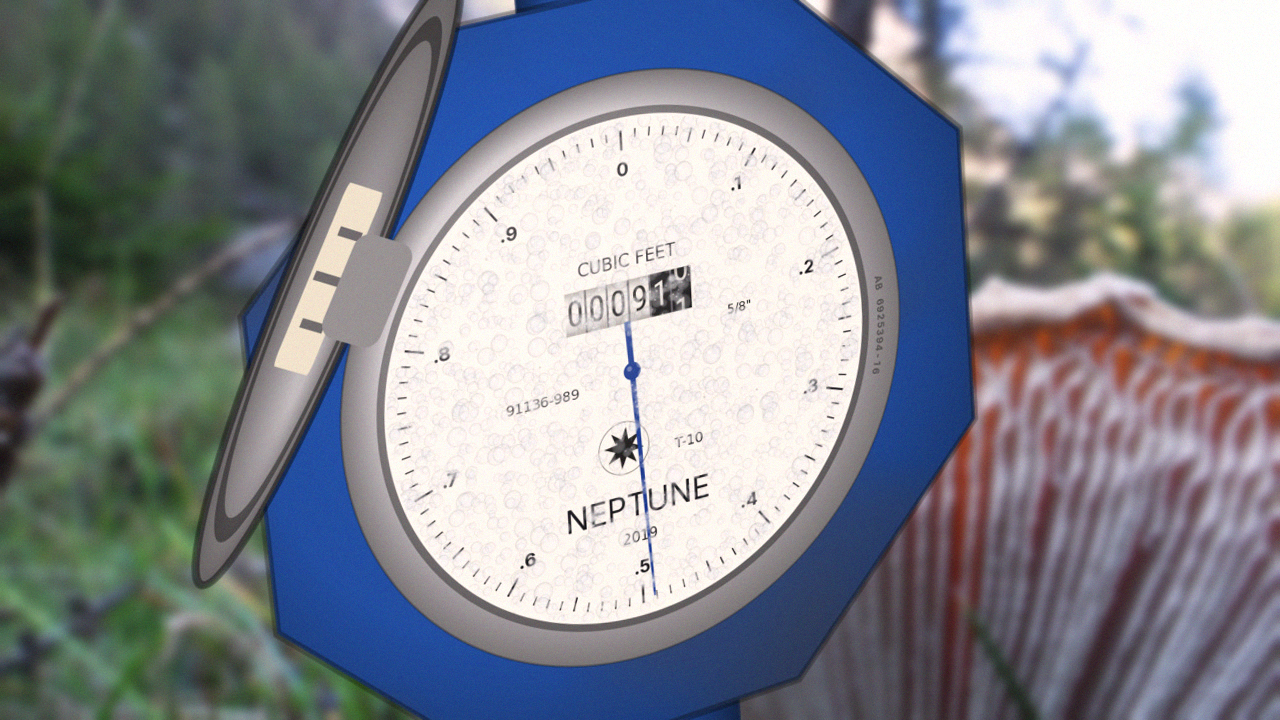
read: 910.49 ft³
